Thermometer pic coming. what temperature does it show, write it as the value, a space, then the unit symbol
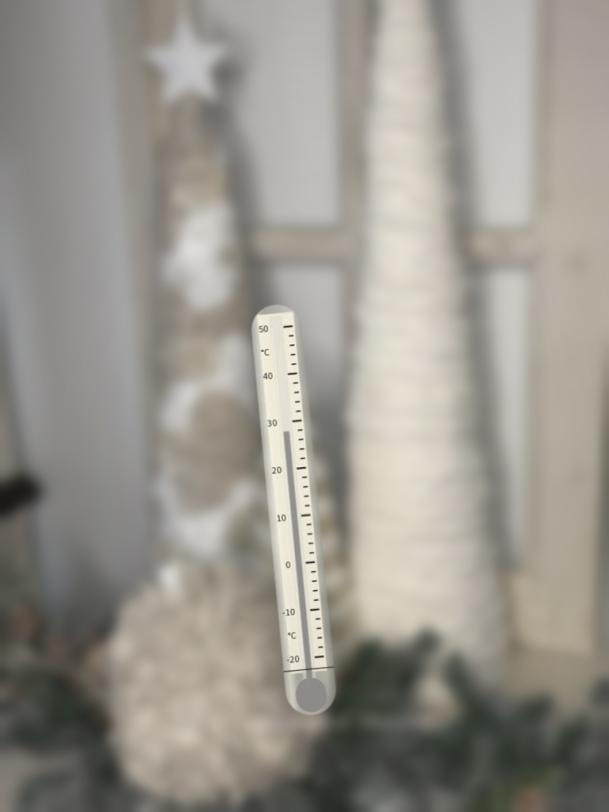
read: 28 °C
